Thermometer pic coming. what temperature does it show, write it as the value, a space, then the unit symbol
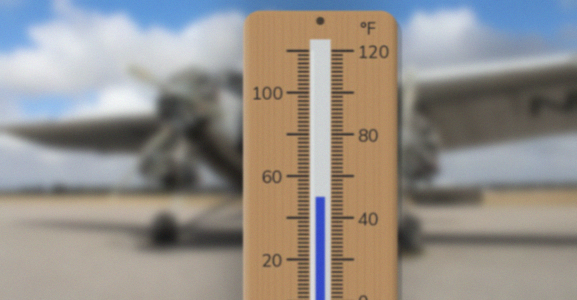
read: 50 °F
